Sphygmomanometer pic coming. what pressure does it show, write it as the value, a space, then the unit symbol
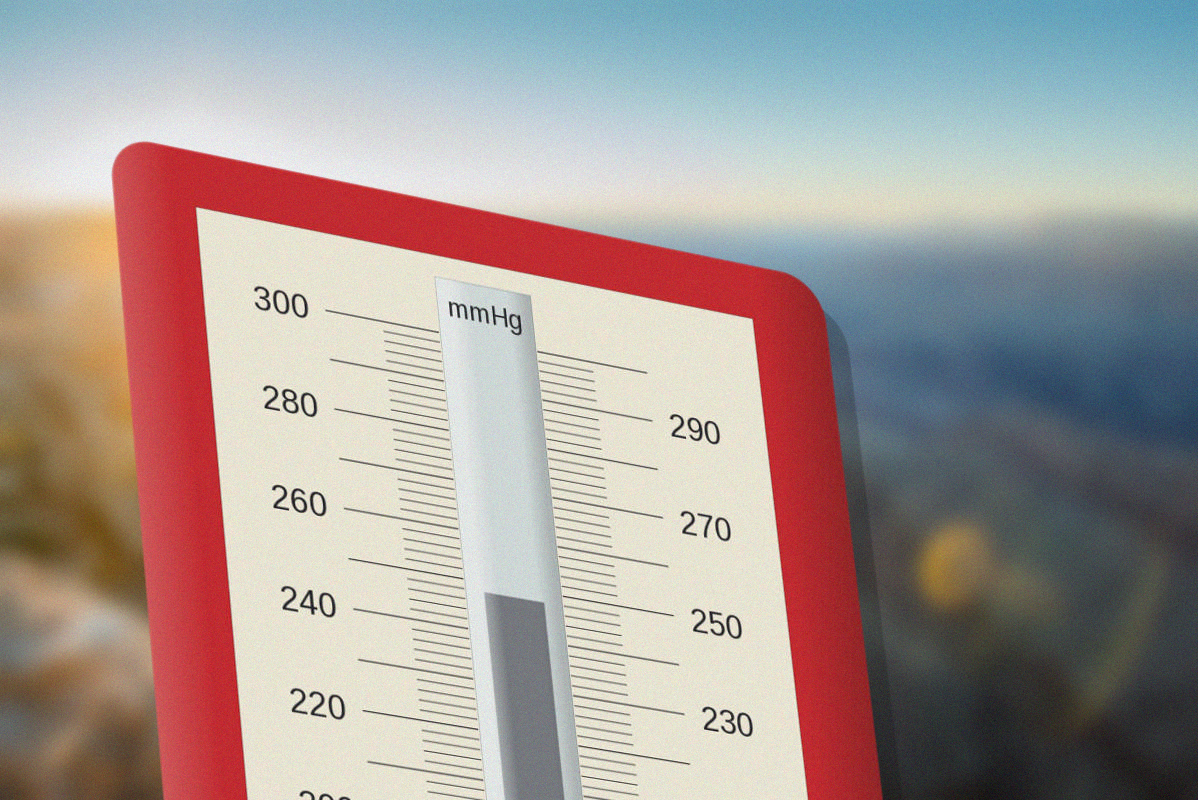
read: 248 mmHg
